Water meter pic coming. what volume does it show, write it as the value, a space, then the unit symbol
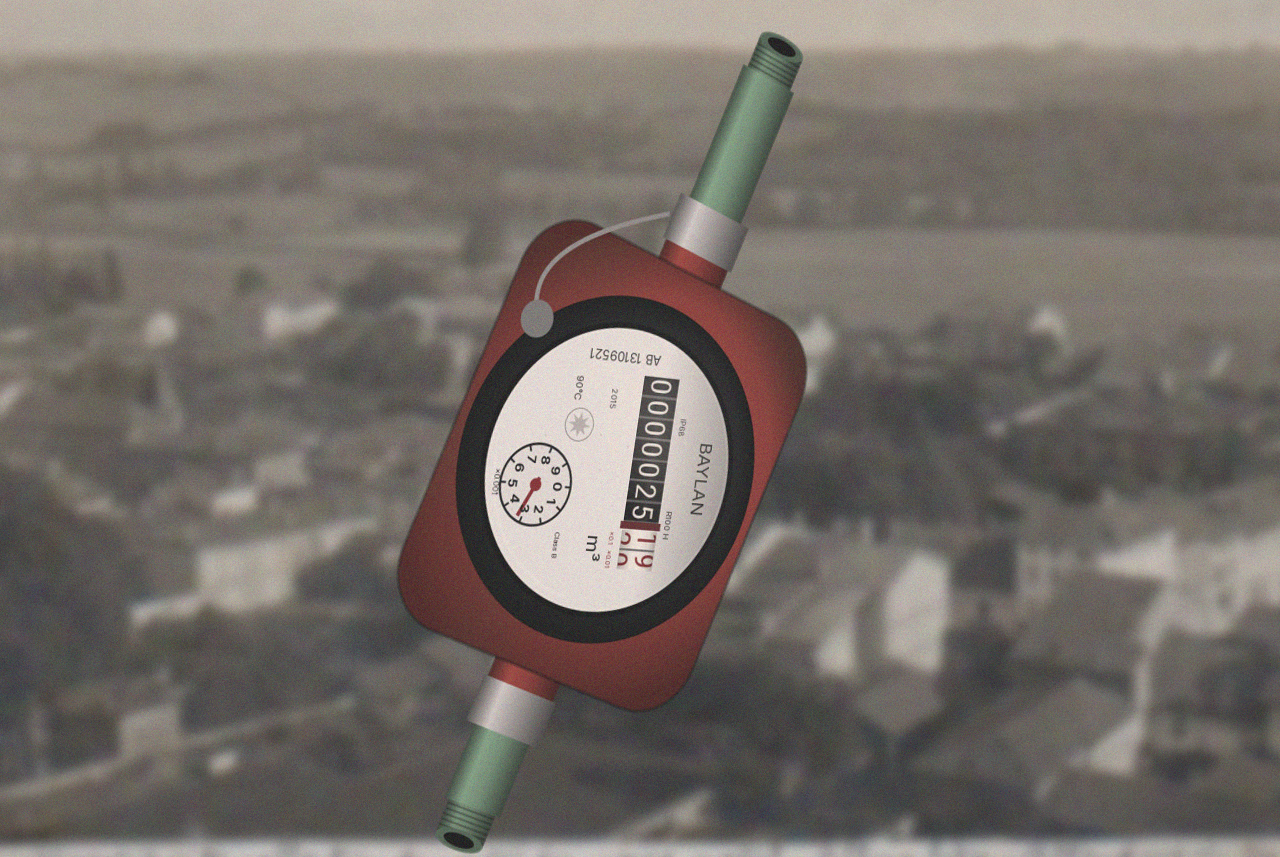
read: 25.193 m³
